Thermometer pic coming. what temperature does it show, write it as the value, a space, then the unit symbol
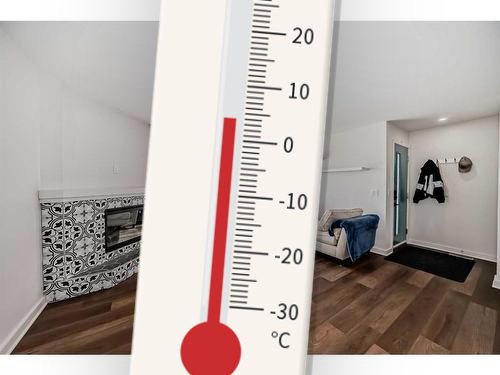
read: 4 °C
